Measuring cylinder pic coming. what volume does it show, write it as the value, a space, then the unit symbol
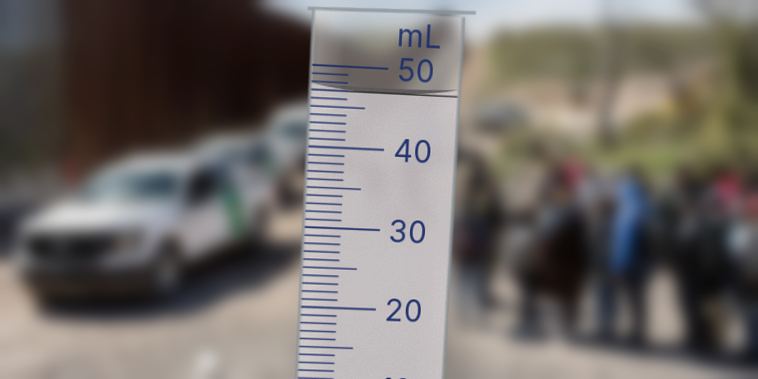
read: 47 mL
